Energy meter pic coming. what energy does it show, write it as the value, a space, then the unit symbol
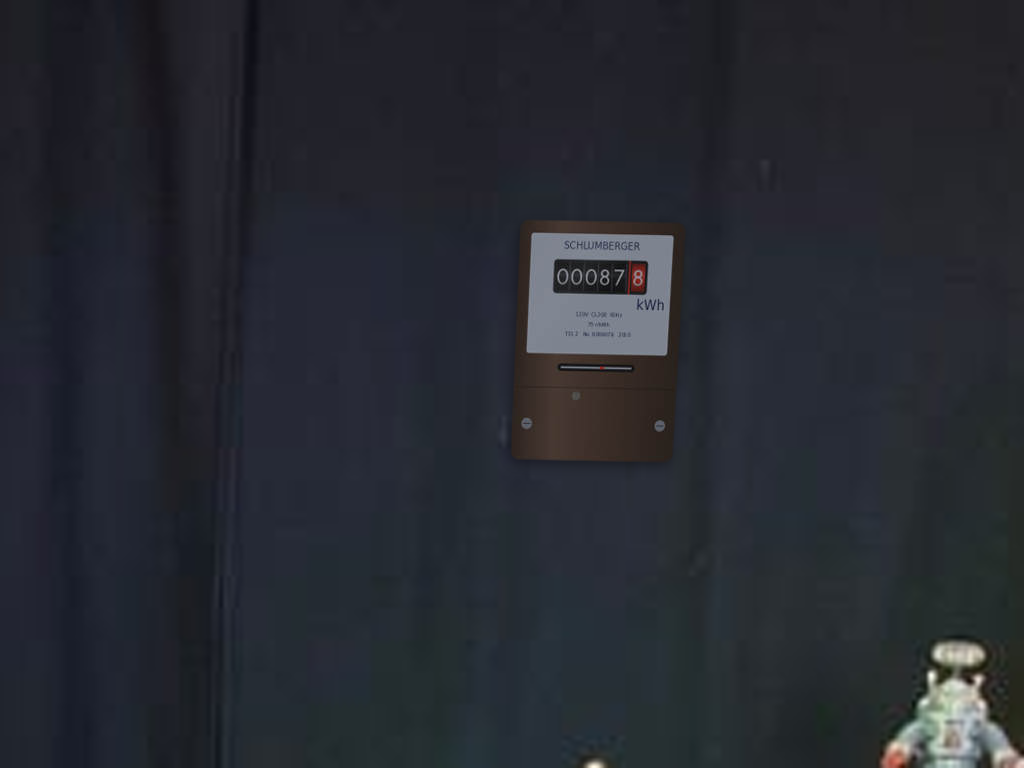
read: 87.8 kWh
